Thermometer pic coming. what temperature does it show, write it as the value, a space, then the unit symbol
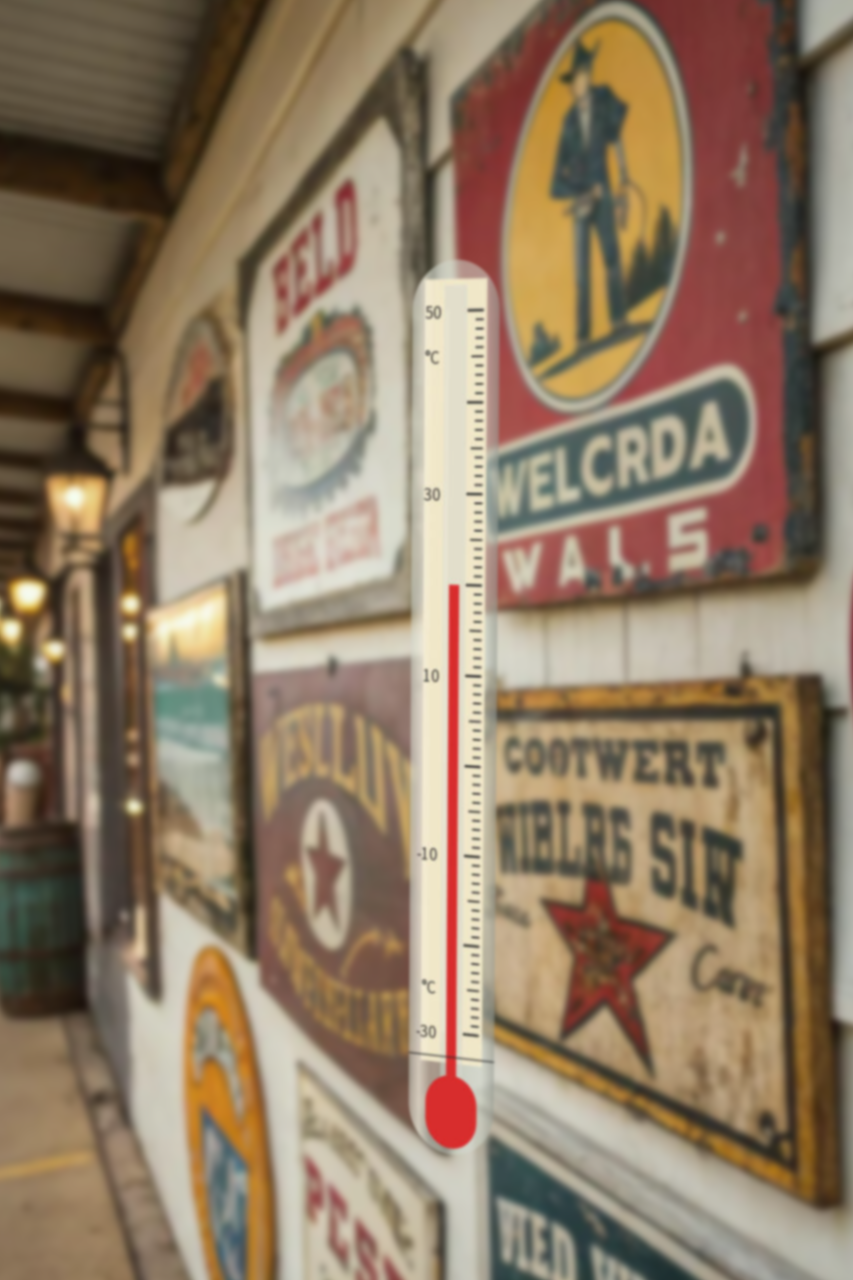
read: 20 °C
